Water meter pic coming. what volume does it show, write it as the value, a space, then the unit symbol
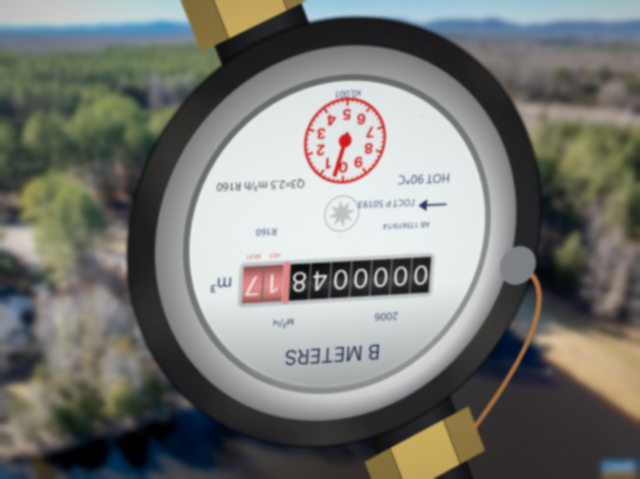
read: 48.170 m³
